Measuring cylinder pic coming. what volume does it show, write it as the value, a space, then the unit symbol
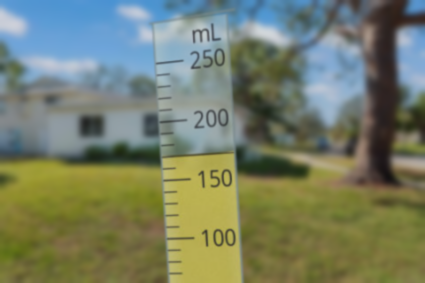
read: 170 mL
